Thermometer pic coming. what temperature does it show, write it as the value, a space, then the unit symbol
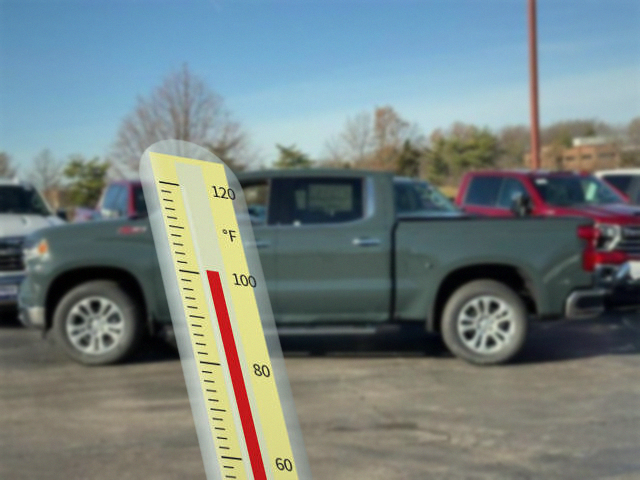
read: 101 °F
